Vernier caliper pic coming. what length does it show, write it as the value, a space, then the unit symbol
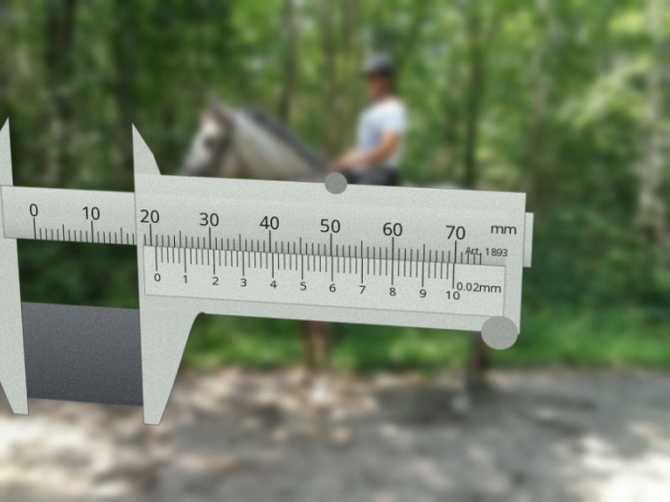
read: 20.8 mm
